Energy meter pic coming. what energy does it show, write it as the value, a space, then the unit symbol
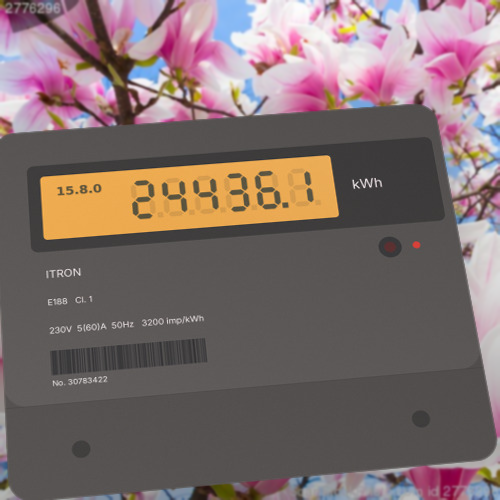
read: 24436.1 kWh
